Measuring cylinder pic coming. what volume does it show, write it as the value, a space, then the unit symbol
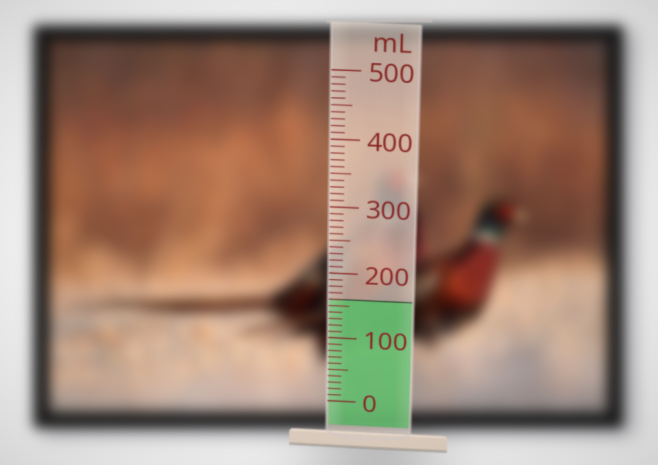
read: 160 mL
